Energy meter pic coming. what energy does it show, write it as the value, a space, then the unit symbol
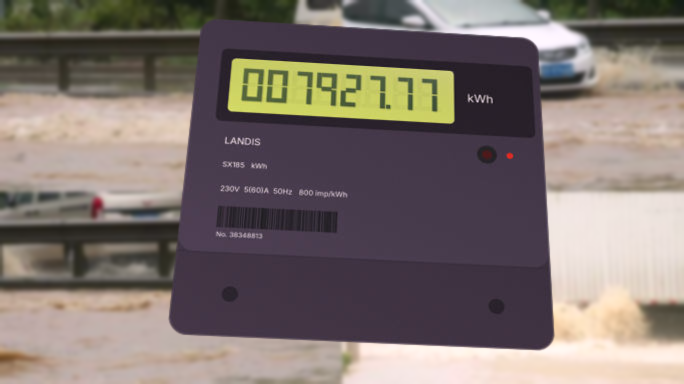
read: 7927.77 kWh
